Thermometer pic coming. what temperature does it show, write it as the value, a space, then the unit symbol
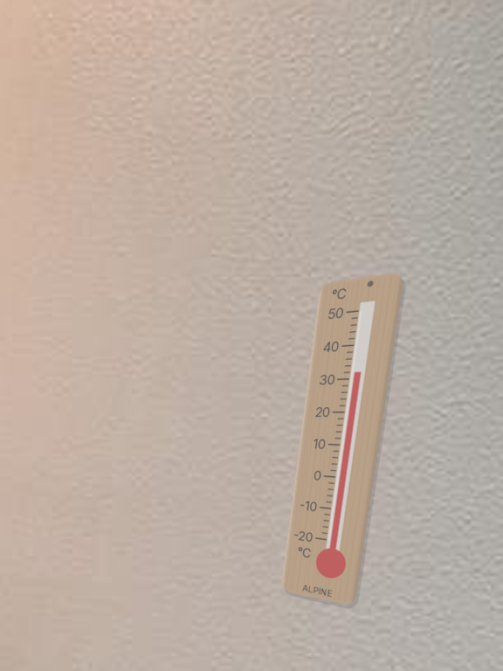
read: 32 °C
